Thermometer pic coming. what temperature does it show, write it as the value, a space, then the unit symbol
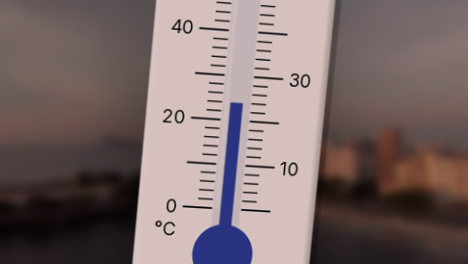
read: 24 °C
